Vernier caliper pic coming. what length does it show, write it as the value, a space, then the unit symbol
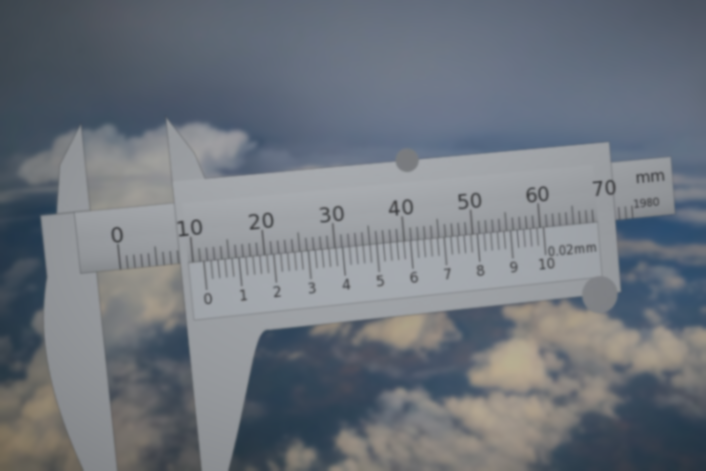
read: 11.5 mm
